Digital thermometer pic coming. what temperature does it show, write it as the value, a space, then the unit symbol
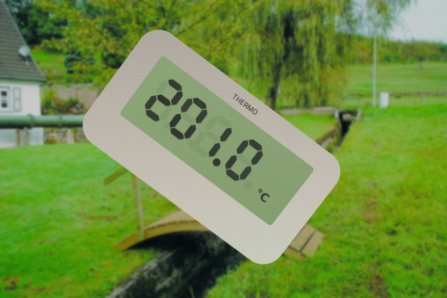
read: 201.0 °C
